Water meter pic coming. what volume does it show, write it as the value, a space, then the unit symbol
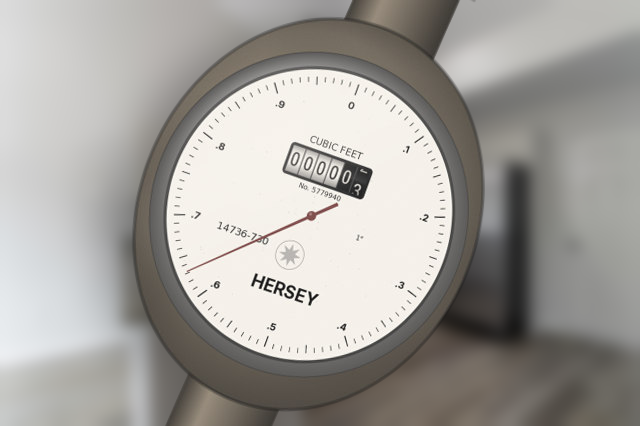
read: 2.63 ft³
